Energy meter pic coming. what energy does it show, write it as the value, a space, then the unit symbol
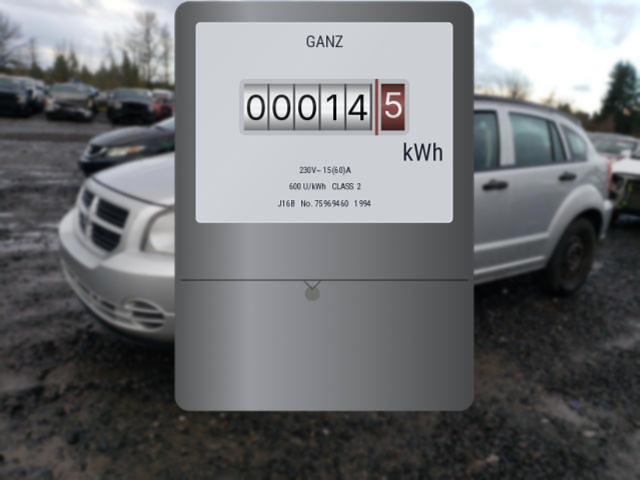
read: 14.5 kWh
